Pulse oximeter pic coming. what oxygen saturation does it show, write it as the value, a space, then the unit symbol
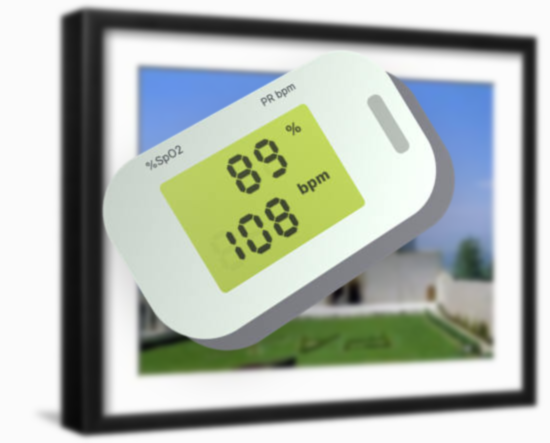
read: 89 %
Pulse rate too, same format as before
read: 108 bpm
